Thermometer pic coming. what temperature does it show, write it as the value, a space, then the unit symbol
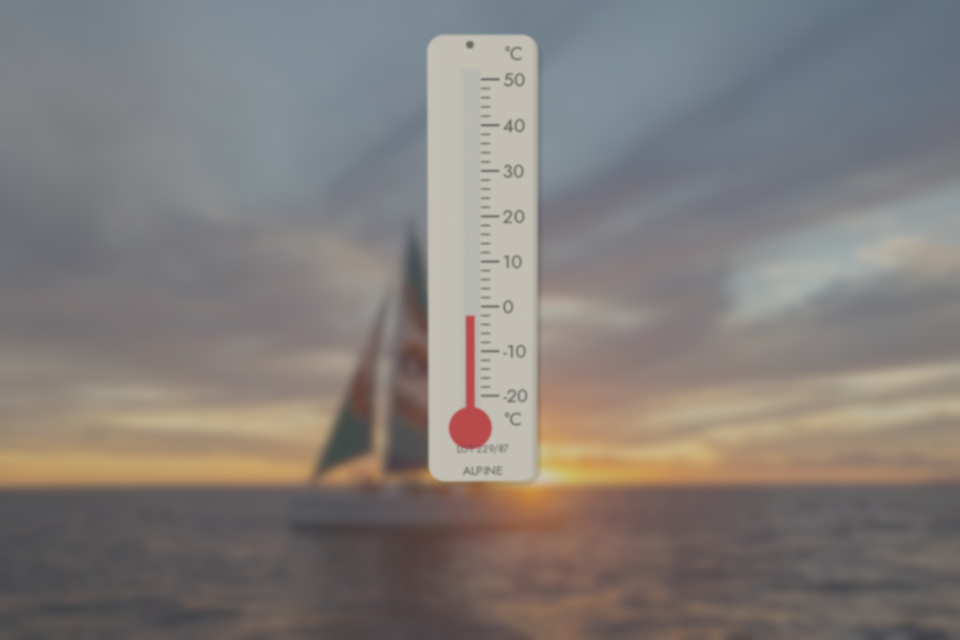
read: -2 °C
